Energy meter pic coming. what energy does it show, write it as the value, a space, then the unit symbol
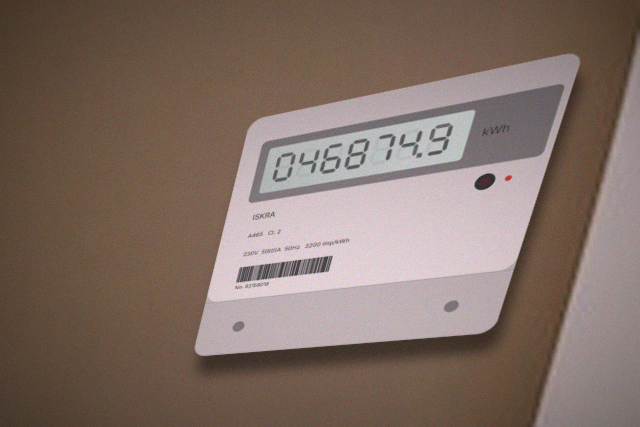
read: 46874.9 kWh
